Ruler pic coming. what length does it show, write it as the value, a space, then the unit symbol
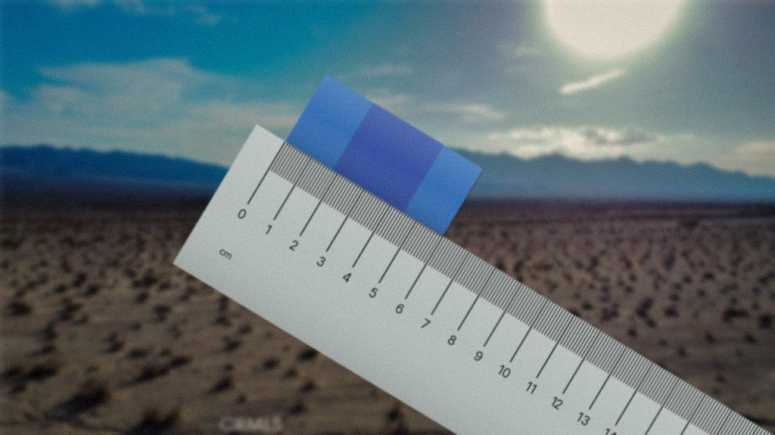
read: 6 cm
